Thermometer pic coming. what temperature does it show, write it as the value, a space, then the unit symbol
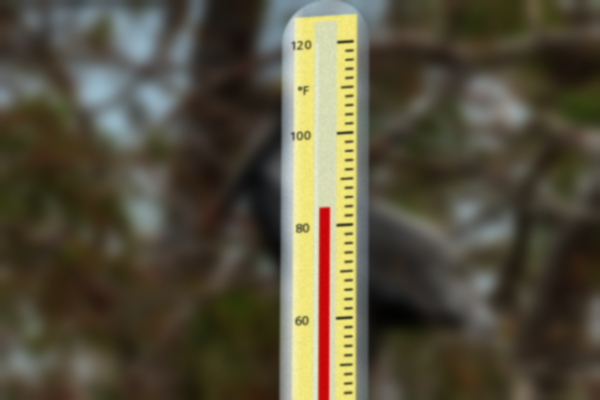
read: 84 °F
